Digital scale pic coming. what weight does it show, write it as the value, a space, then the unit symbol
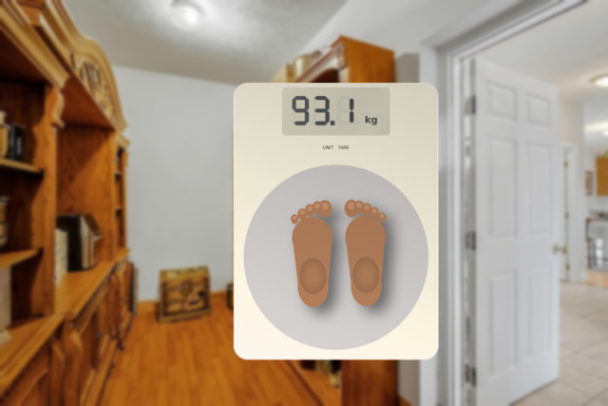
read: 93.1 kg
